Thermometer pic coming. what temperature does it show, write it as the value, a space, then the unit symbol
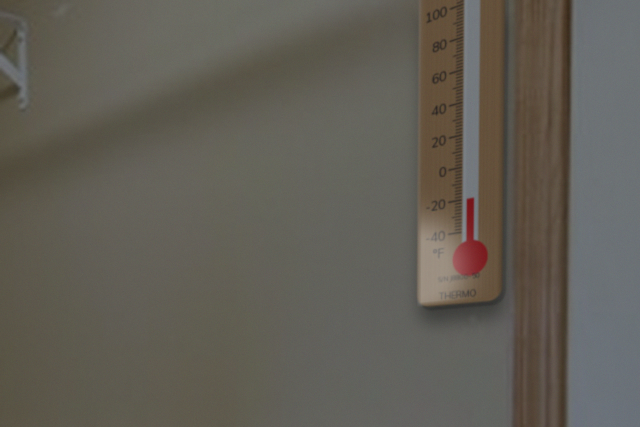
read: -20 °F
